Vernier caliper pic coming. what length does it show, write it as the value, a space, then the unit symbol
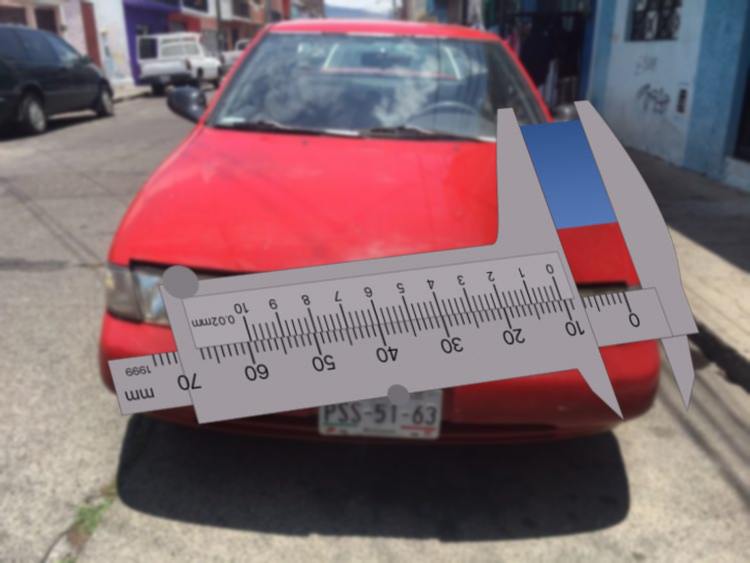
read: 10.5 mm
